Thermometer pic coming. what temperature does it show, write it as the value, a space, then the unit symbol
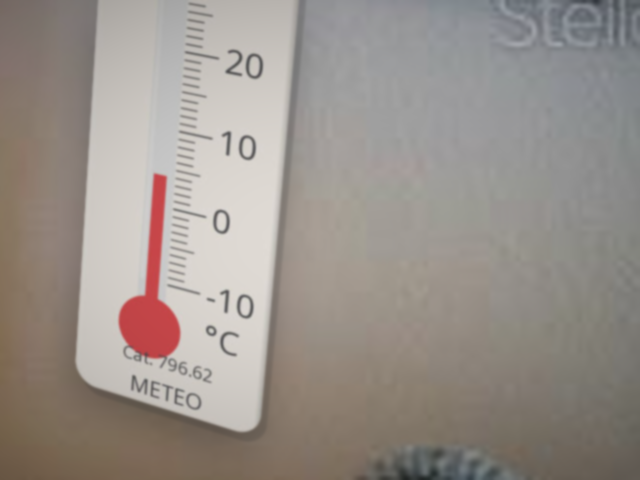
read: 4 °C
